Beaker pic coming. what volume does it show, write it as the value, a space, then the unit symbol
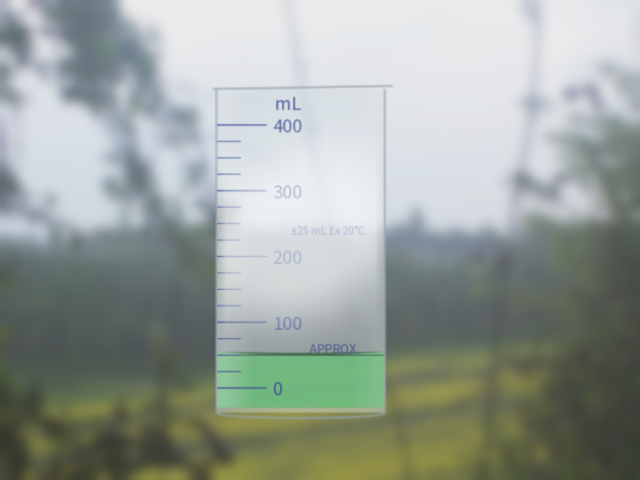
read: 50 mL
